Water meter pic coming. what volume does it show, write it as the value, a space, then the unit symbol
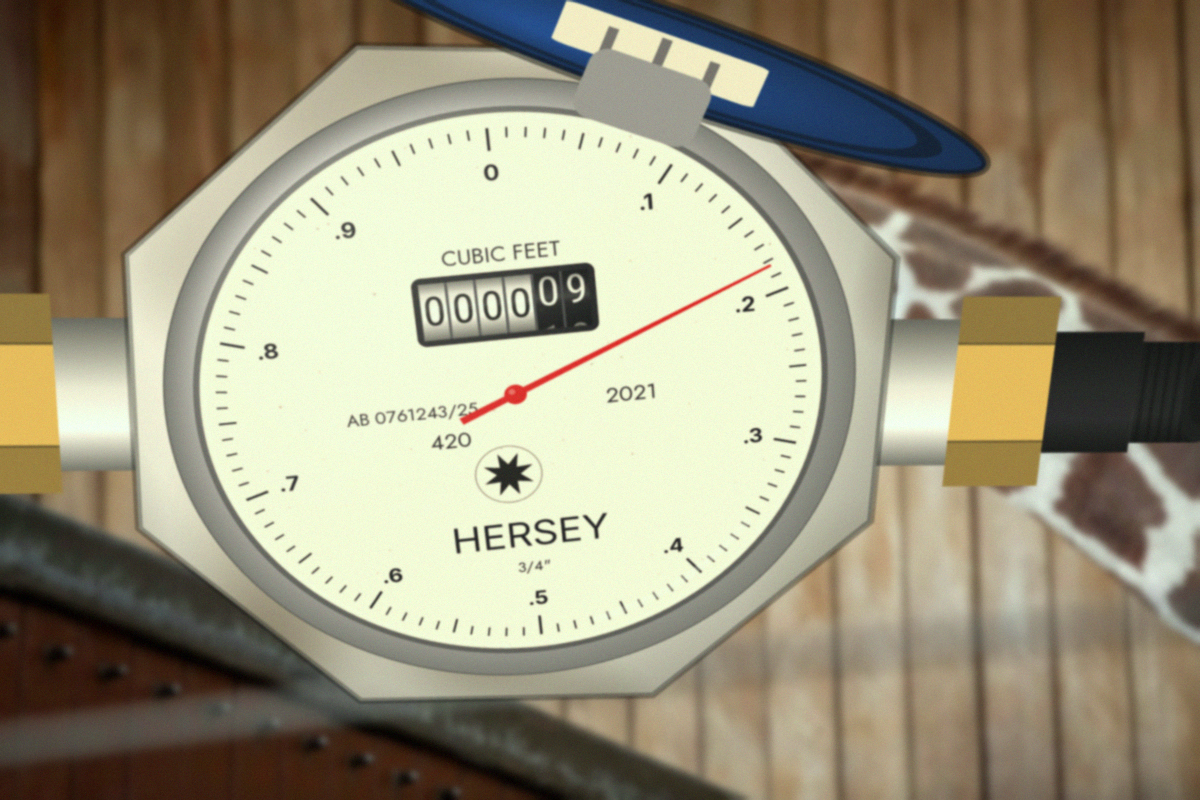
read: 9.18 ft³
